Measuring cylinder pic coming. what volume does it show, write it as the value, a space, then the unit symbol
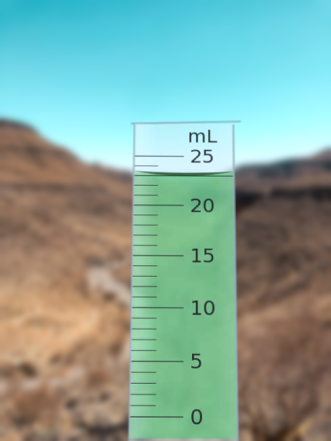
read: 23 mL
